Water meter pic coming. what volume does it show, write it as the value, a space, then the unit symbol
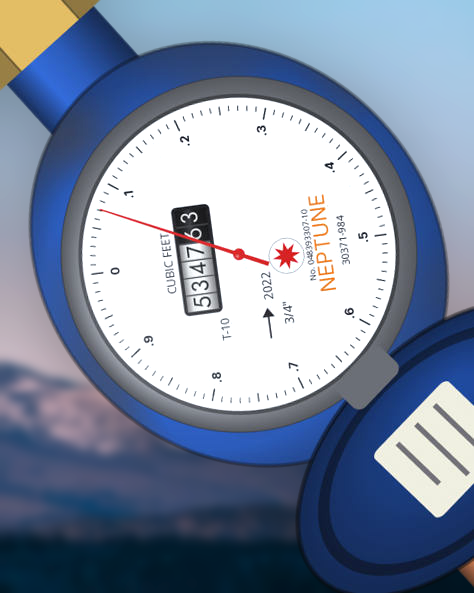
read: 534763.07 ft³
